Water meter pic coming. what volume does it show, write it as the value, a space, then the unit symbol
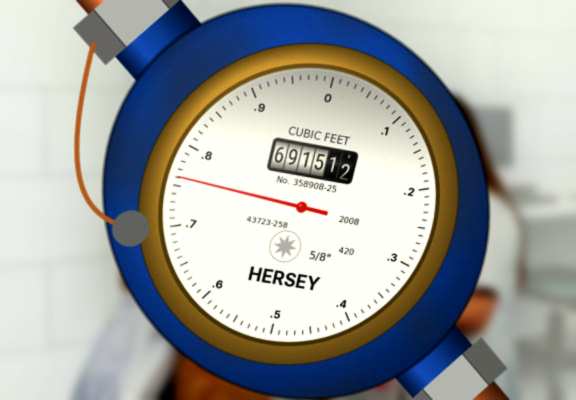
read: 691511.76 ft³
